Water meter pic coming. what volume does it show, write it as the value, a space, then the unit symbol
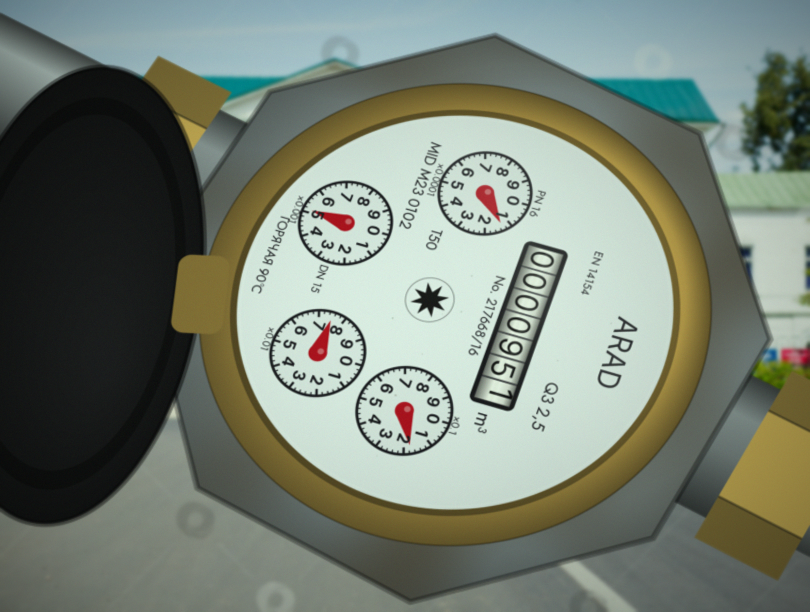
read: 951.1751 m³
